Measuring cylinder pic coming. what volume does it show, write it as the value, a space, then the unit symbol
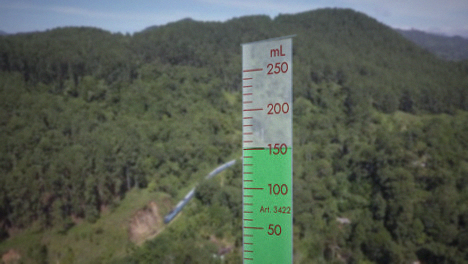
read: 150 mL
